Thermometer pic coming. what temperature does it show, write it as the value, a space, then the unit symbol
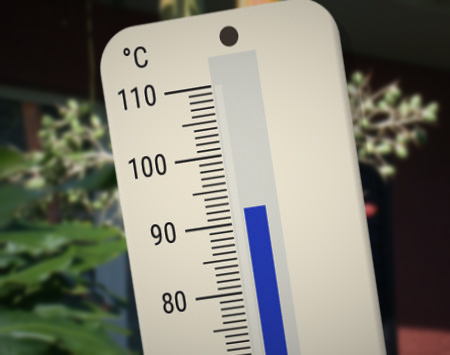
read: 92 °C
